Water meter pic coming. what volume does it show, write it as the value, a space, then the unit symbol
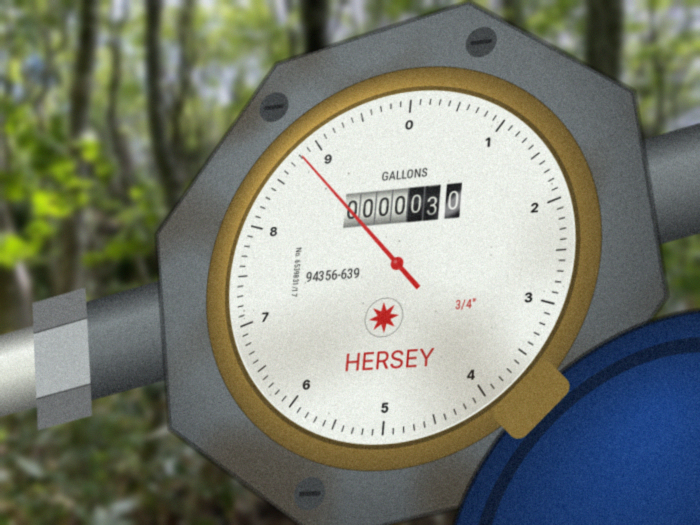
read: 28.8 gal
